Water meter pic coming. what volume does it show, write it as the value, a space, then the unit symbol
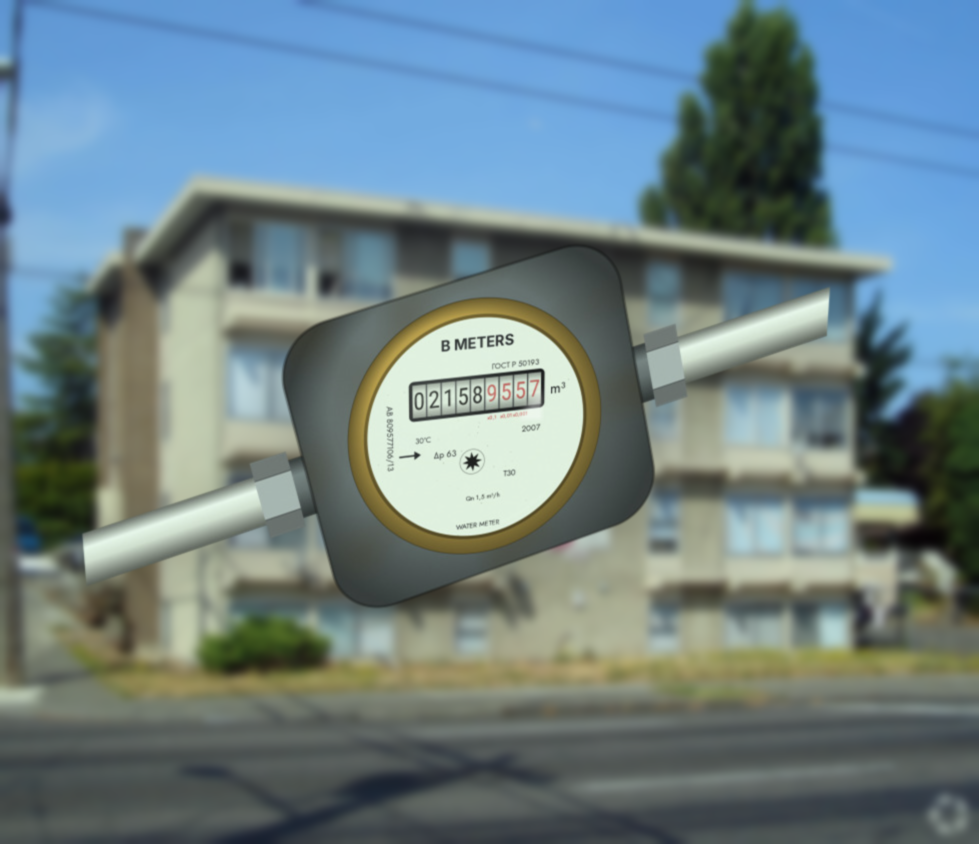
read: 2158.9557 m³
